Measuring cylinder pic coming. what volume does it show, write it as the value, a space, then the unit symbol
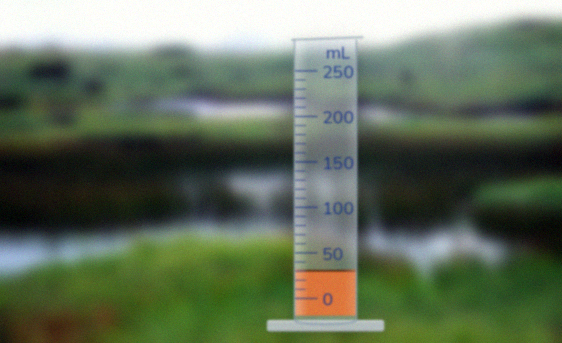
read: 30 mL
